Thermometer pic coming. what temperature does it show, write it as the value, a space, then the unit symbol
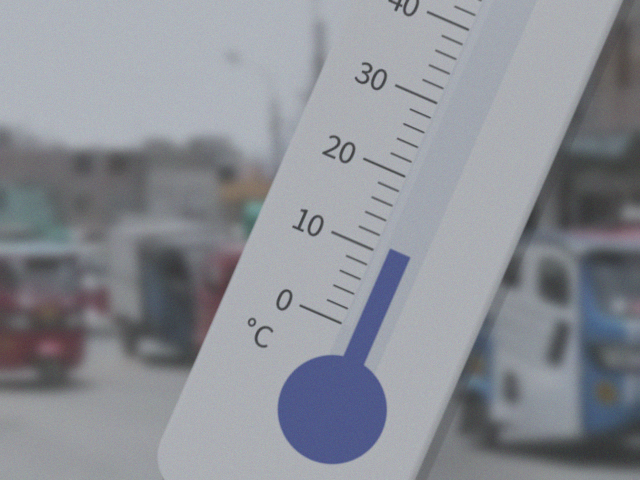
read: 11 °C
